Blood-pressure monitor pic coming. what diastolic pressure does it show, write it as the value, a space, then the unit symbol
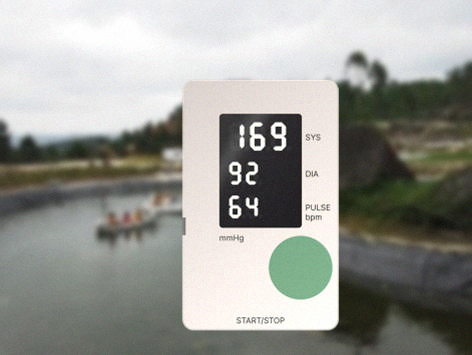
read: 92 mmHg
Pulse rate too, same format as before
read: 64 bpm
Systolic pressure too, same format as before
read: 169 mmHg
